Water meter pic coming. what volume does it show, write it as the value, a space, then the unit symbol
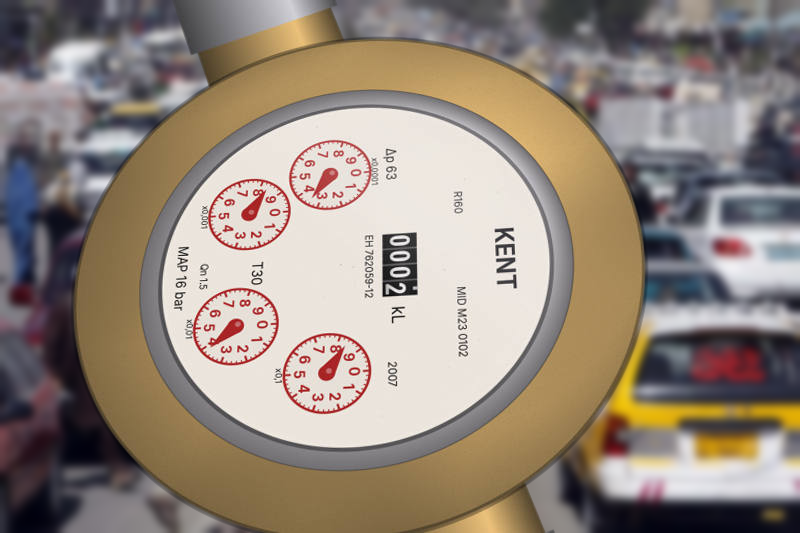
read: 1.8383 kL
